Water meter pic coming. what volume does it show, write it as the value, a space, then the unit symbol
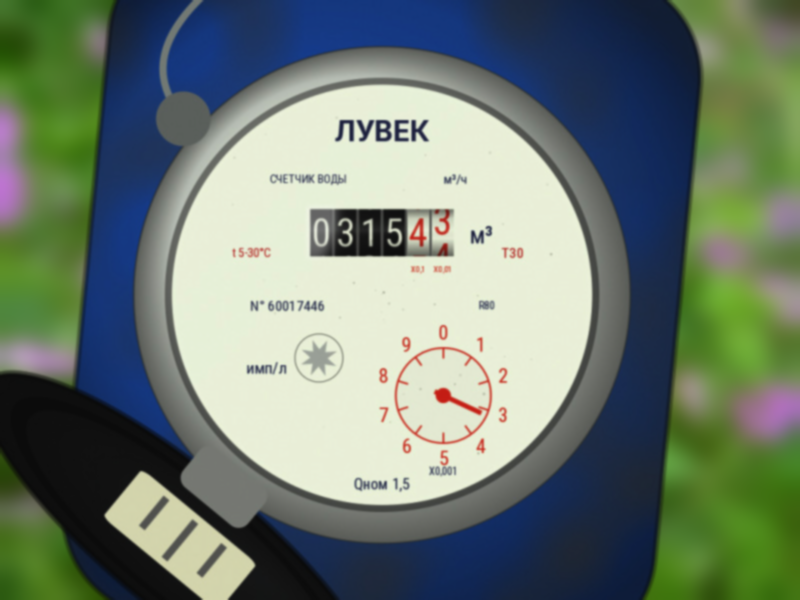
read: 315.433 m³
